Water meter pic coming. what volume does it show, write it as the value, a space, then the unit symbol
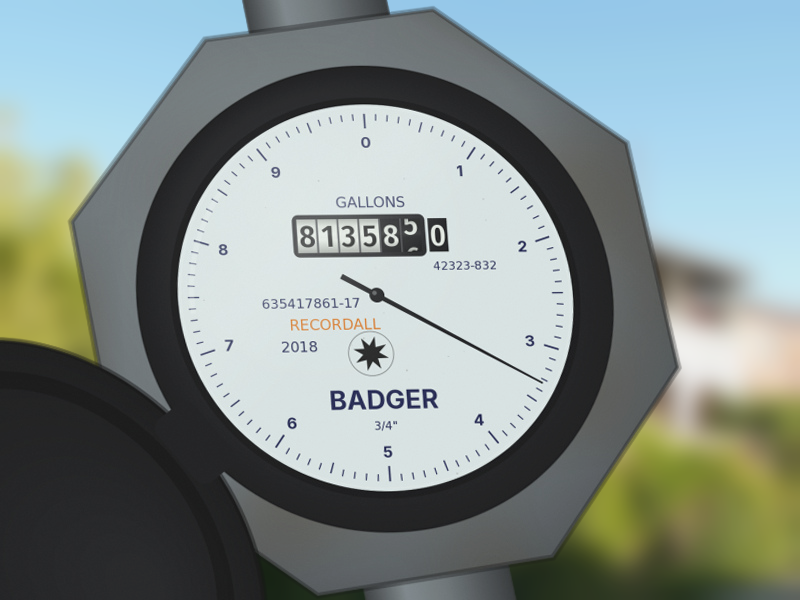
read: 8135853.3 gal
